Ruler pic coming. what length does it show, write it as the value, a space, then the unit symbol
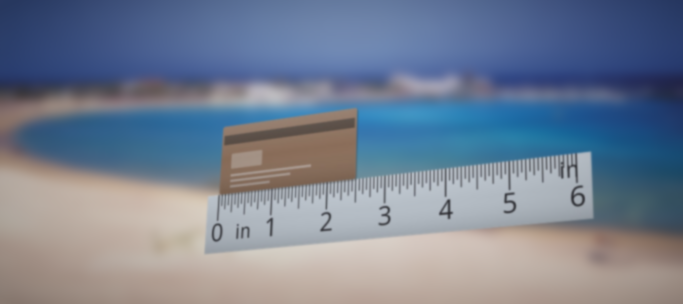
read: 2.5 in
